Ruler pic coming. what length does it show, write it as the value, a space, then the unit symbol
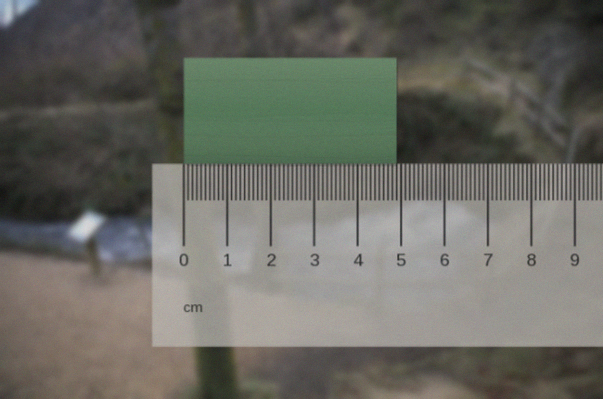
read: 4.9 cm
